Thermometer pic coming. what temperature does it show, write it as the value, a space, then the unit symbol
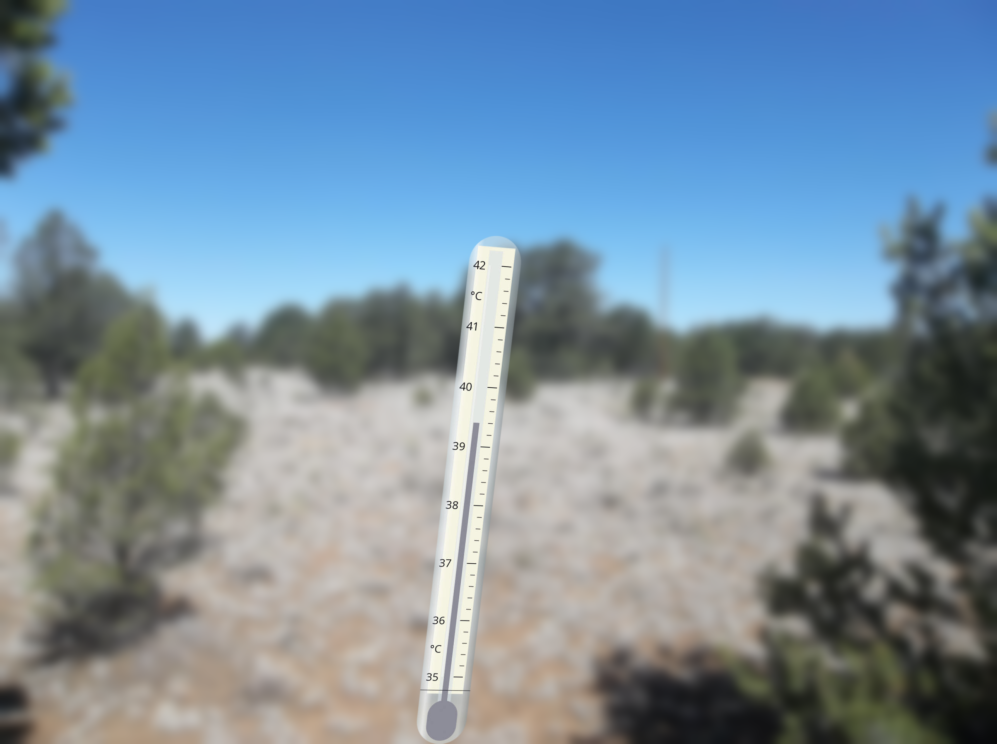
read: 39.4 °C
